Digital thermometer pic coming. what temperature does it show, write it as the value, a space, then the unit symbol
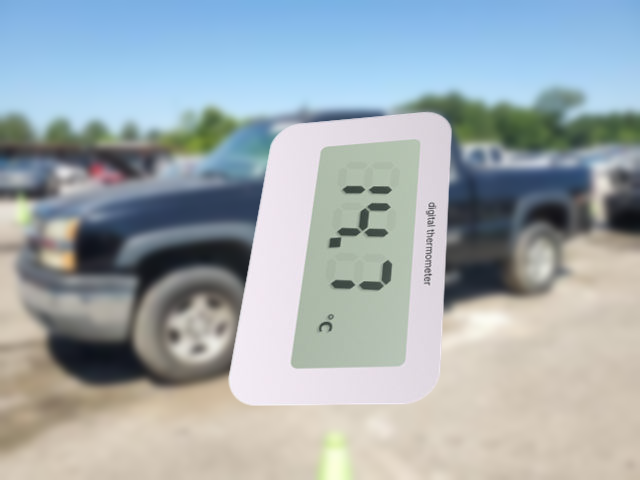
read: 14.7 °C
